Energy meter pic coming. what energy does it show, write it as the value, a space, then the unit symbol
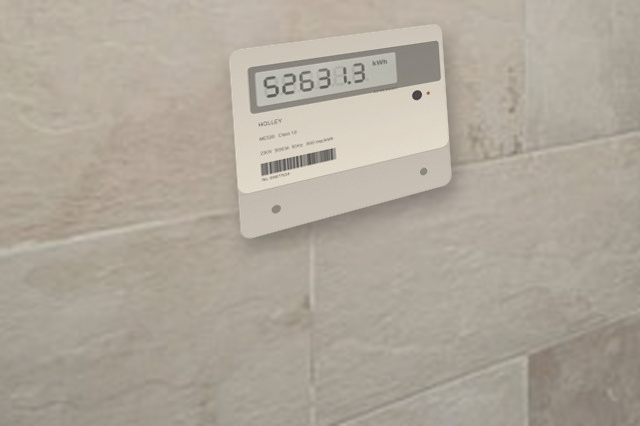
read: 52631.3 kWh
